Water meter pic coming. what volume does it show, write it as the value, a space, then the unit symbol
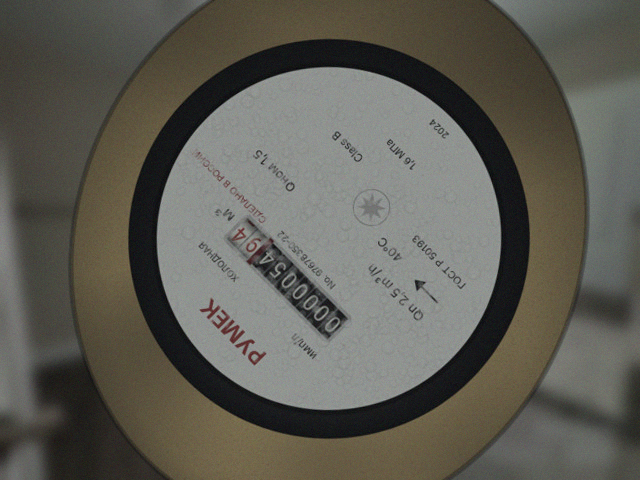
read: 54.94 m³
